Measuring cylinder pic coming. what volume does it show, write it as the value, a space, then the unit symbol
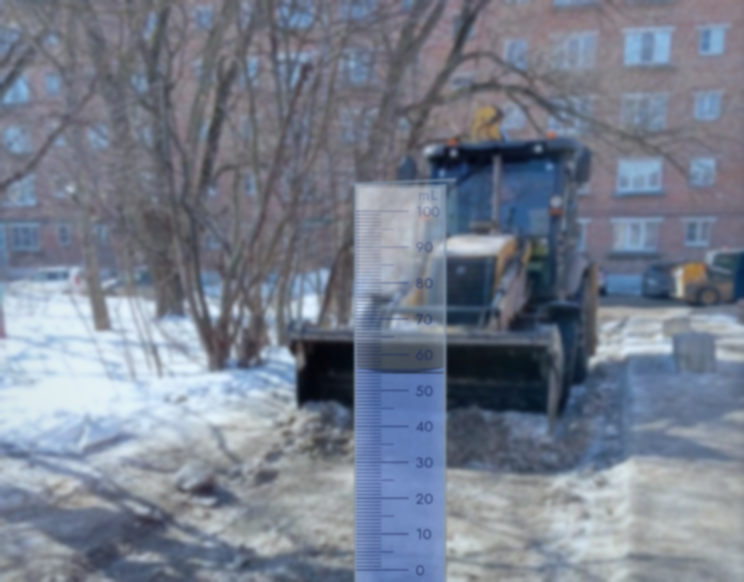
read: 55 mL
